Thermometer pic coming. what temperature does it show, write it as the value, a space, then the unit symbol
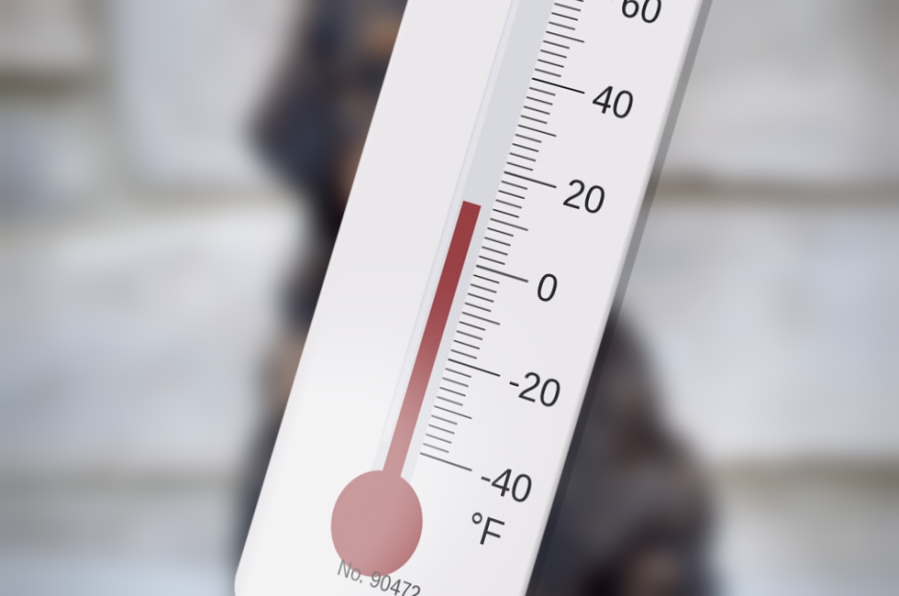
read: 12 °F
